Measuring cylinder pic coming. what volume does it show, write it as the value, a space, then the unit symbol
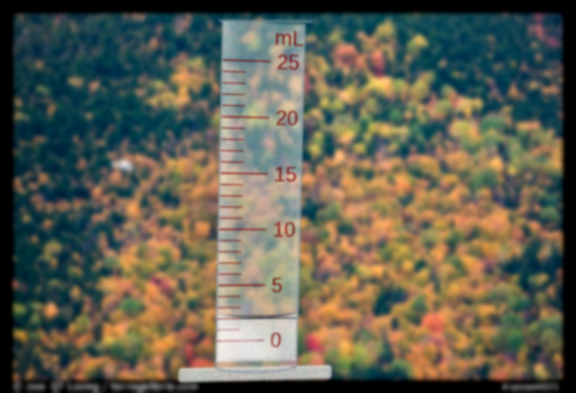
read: 2 mL
